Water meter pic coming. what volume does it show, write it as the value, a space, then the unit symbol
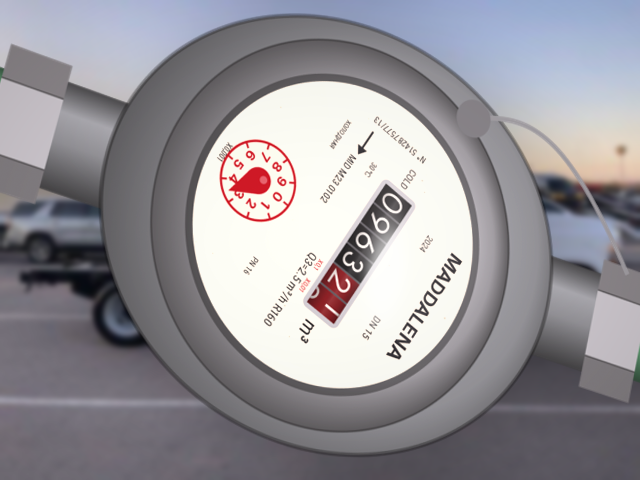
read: 963.213 m³
